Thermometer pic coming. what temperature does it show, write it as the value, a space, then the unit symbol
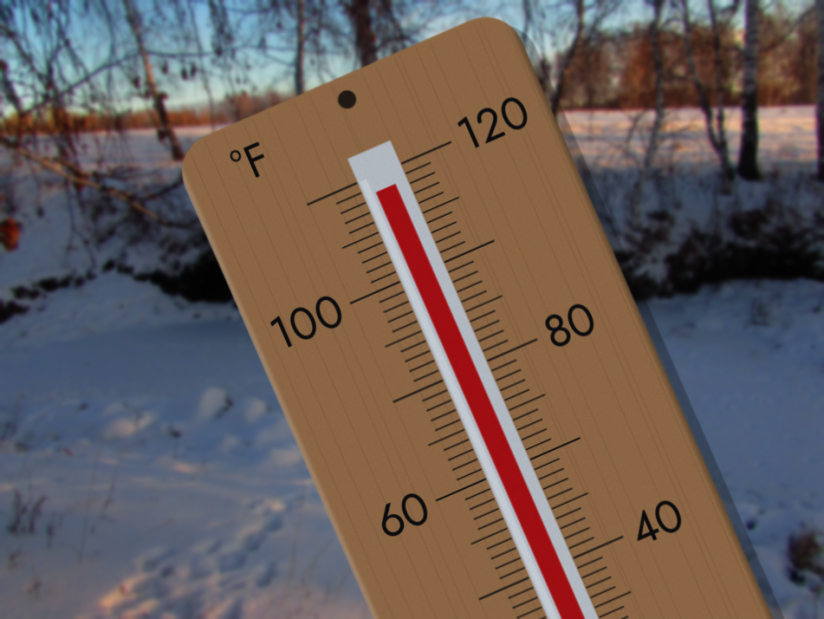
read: 117 °F
